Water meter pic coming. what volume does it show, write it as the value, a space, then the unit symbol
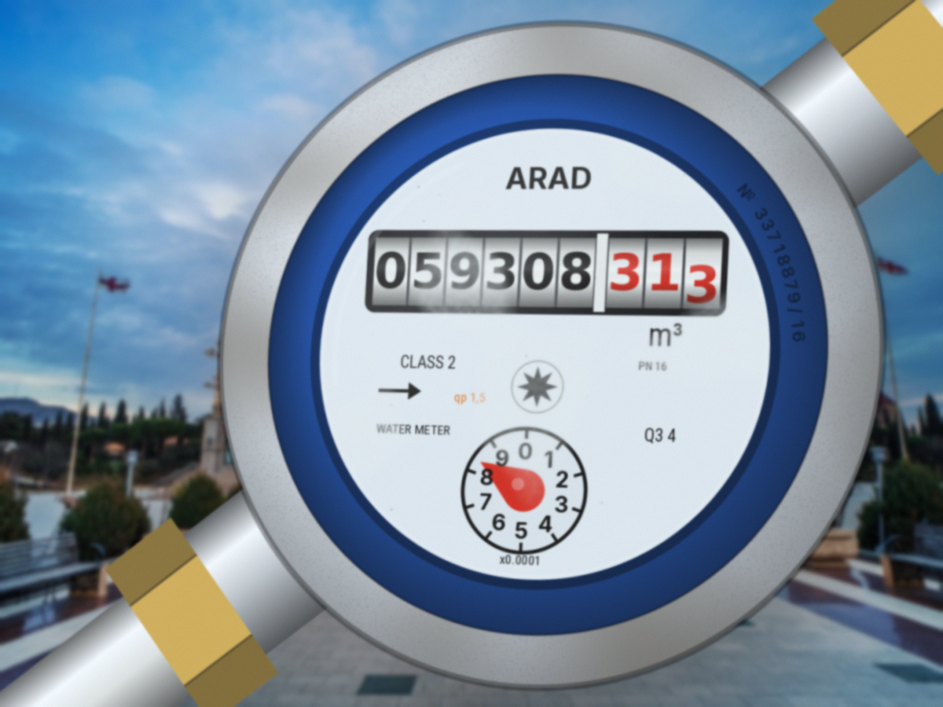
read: 59308.3128 m³
